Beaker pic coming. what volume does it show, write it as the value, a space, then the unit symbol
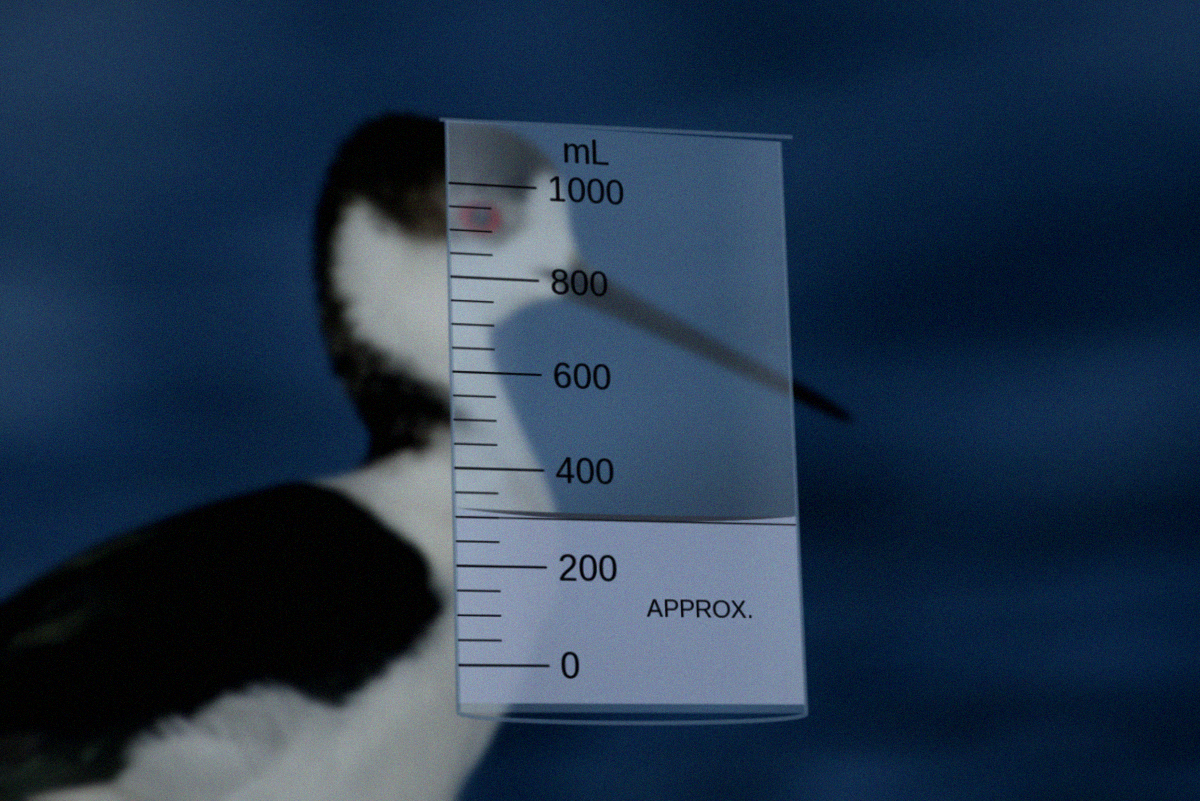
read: 300 mL
